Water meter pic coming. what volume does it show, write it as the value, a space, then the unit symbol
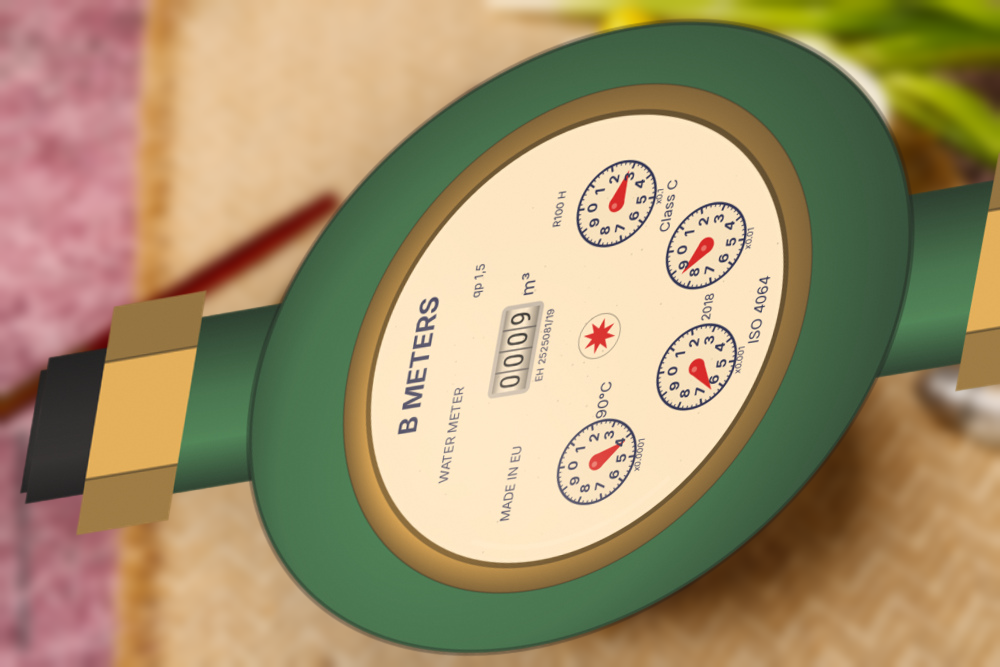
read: 9.2864 m³
